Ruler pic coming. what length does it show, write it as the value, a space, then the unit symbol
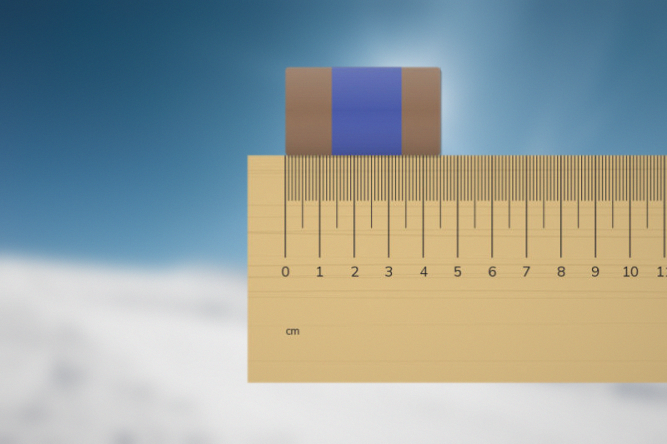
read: 4.5 cm
